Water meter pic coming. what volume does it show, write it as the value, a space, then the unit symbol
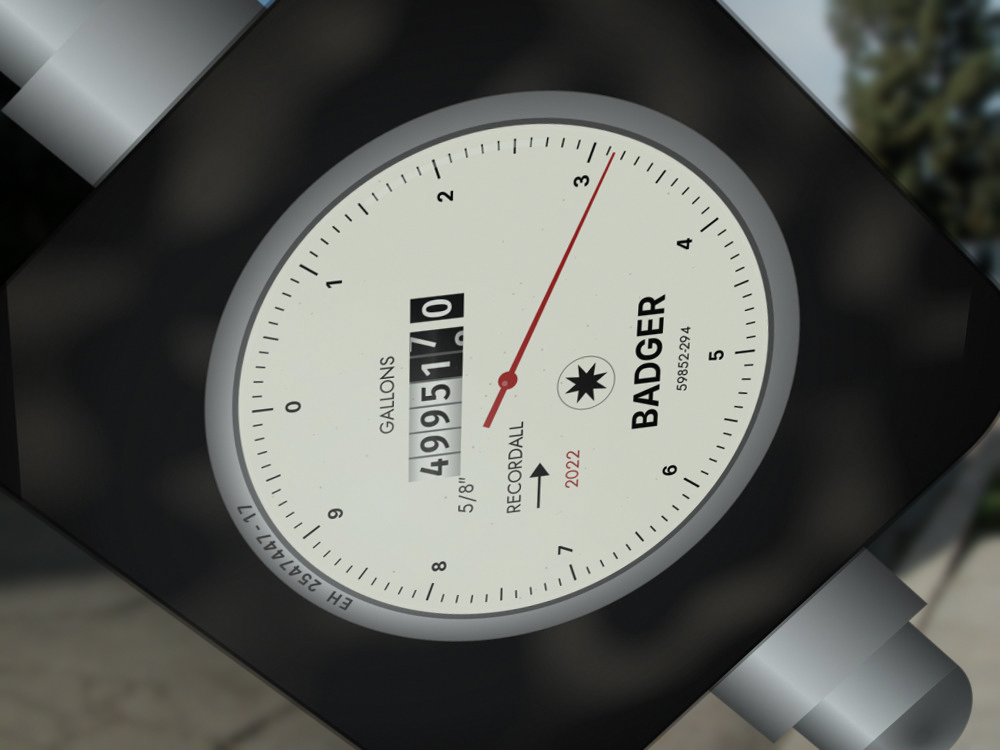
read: 4995173.1 gal
